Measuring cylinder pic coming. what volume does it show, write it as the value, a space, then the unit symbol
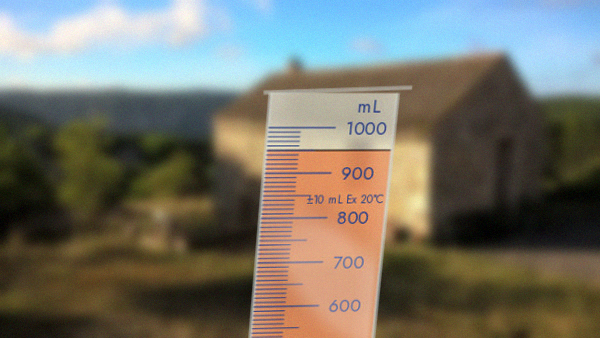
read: 950 mL
